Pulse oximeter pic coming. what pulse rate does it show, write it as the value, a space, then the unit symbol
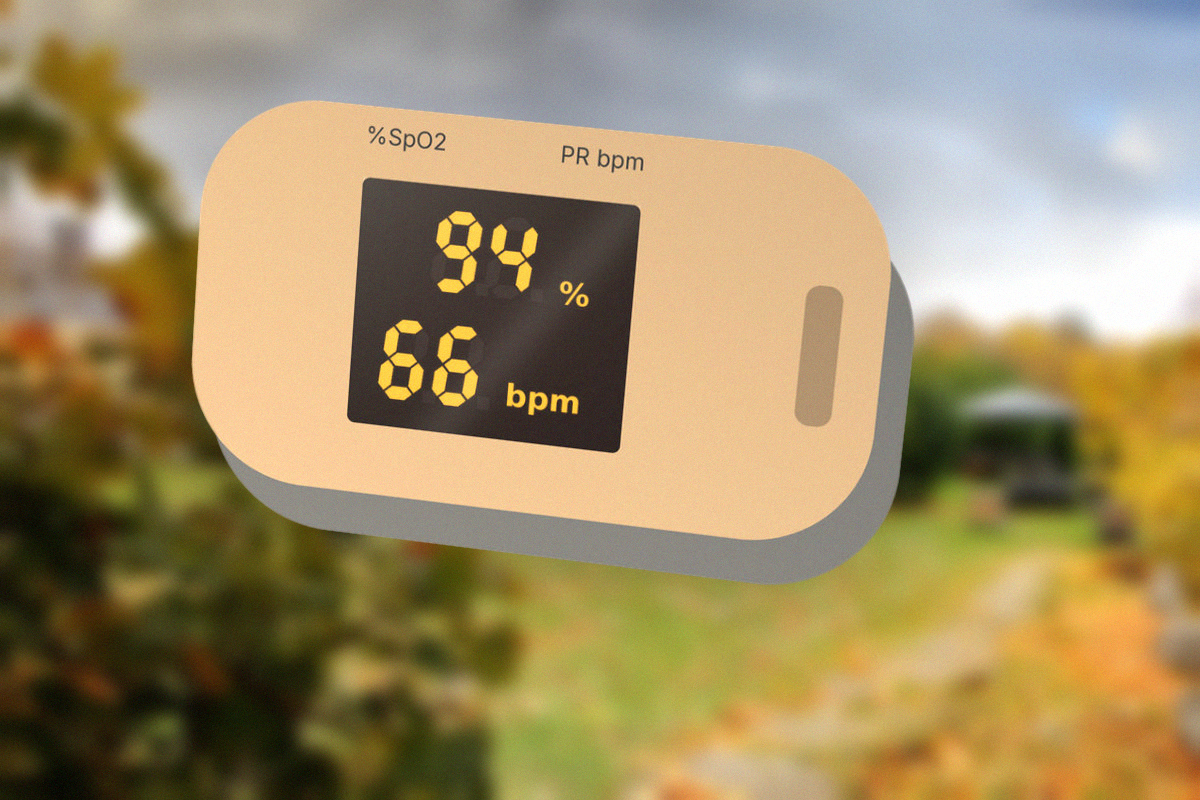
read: 66 bpm
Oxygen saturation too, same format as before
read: 94 %
